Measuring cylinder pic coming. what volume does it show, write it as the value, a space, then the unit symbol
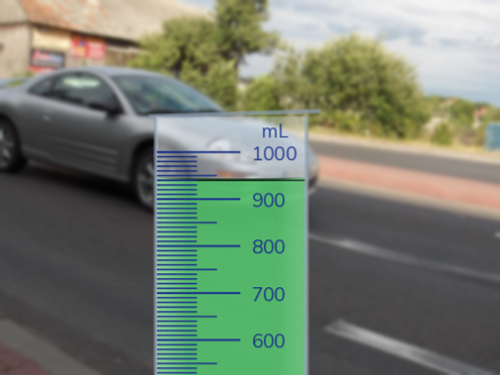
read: 940 mL
